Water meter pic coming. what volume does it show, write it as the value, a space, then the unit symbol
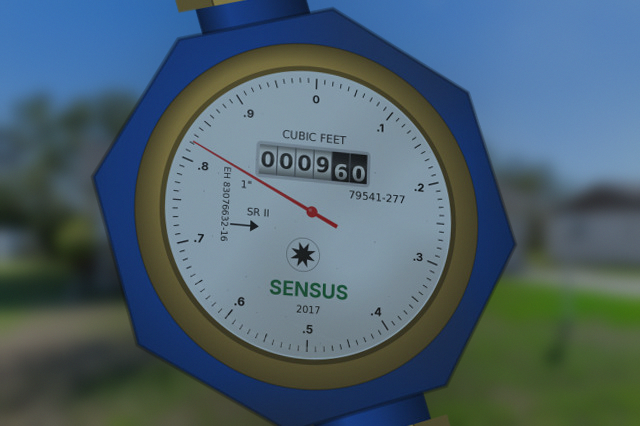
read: 959.82 ft³
